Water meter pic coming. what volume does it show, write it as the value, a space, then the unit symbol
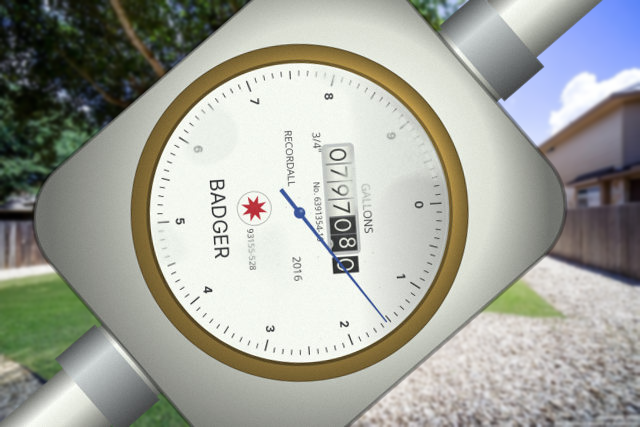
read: 797081.5 gal
